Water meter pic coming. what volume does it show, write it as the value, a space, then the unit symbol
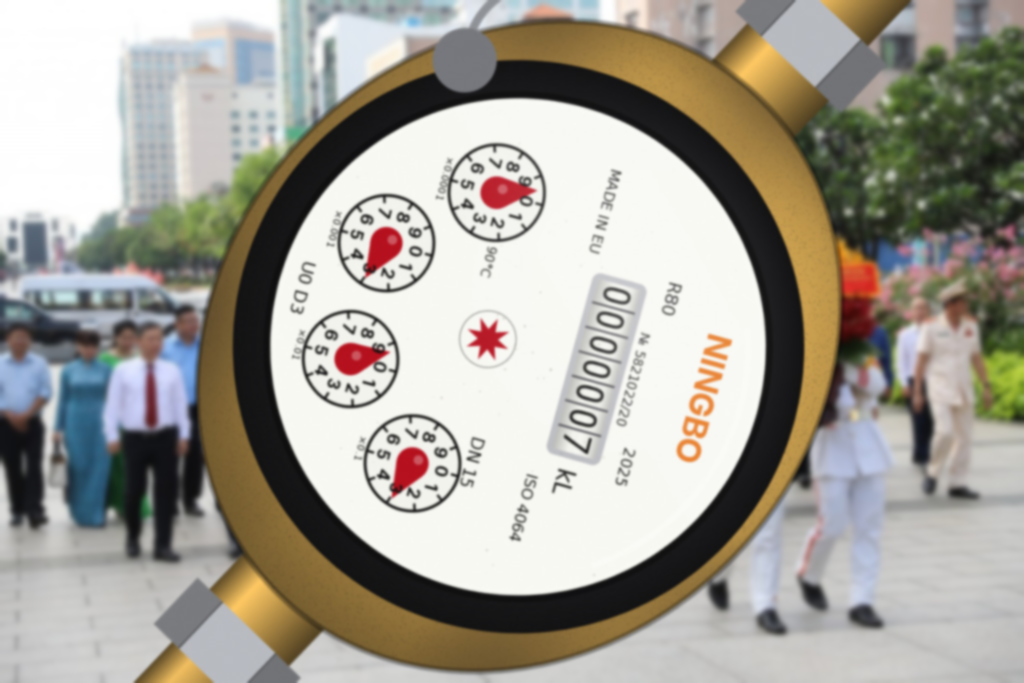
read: 7.2929 kL
